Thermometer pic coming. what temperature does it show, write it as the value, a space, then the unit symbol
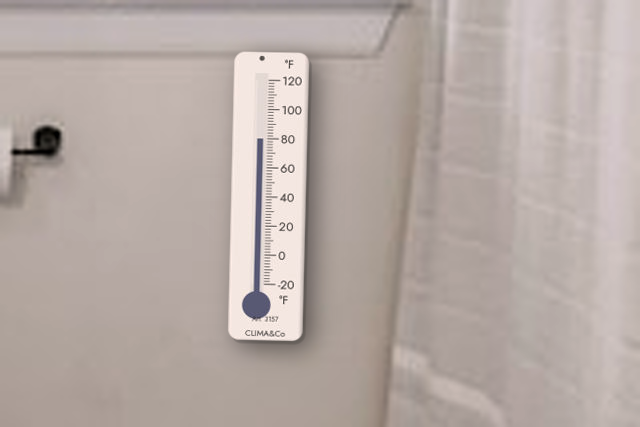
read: 80 °F
